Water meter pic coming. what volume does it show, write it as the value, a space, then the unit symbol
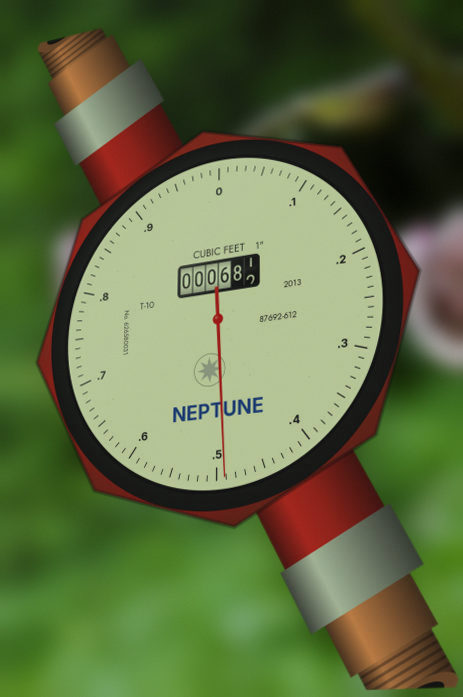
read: 681.49 ft³
